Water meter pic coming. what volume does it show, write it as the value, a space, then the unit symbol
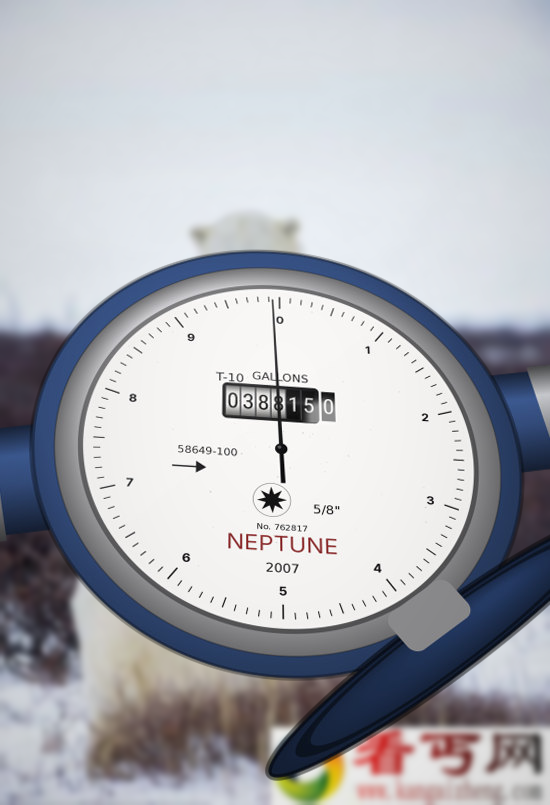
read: 388149.9 gal
